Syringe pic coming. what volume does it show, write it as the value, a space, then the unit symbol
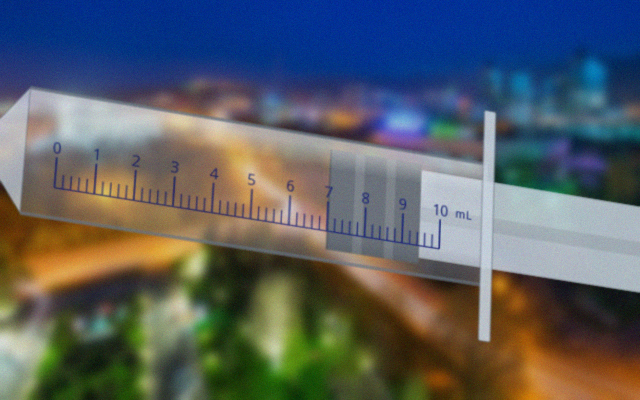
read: 7 mL
